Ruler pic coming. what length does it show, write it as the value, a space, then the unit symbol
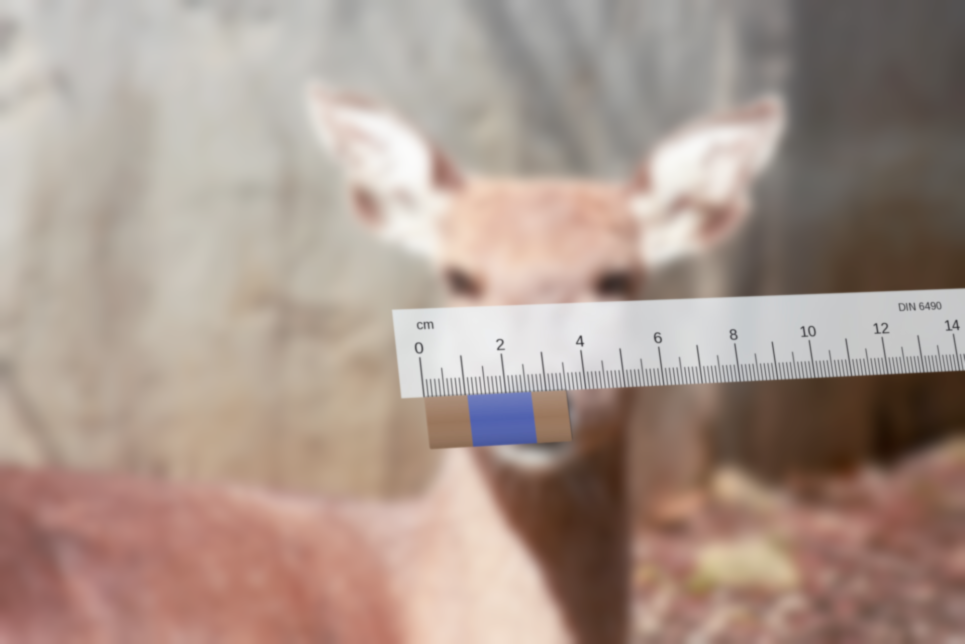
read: 3.5 cm
